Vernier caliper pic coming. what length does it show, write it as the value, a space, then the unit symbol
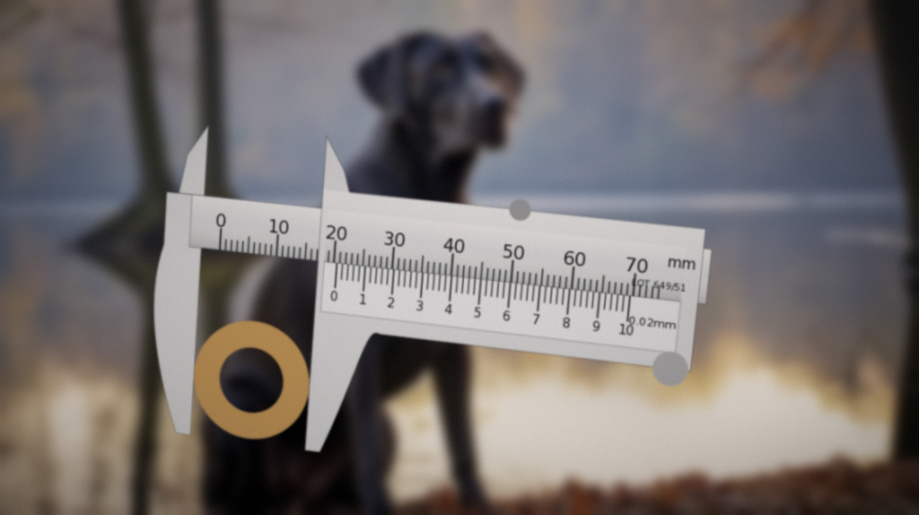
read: 20.5 mm
